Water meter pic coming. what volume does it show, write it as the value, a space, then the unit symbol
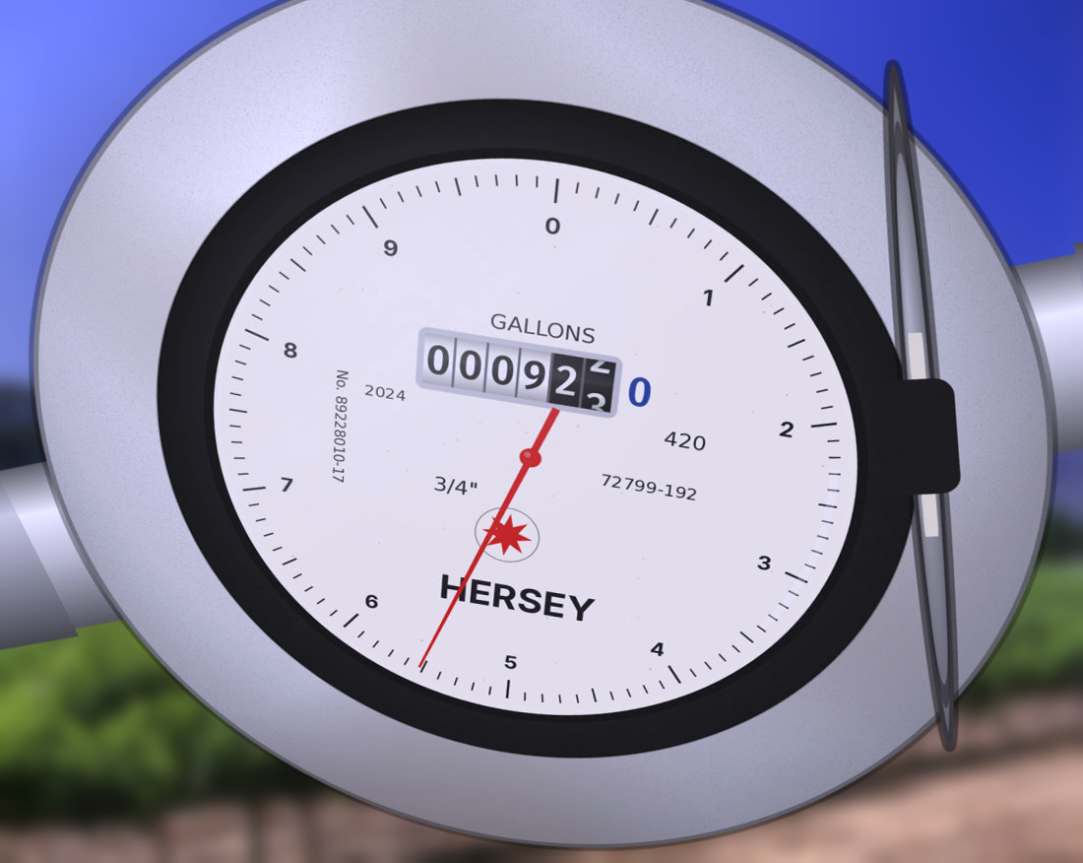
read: 9225.5 gal
